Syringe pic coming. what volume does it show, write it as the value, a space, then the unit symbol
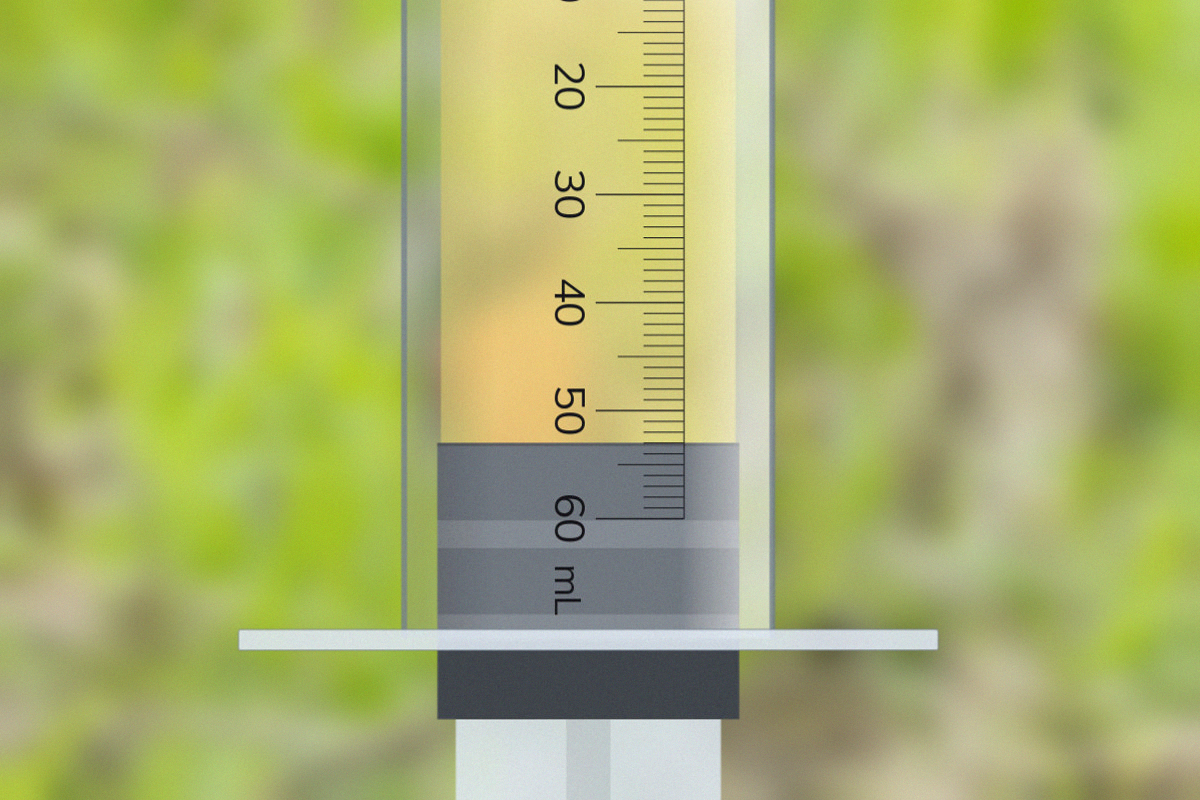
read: 53 mL
